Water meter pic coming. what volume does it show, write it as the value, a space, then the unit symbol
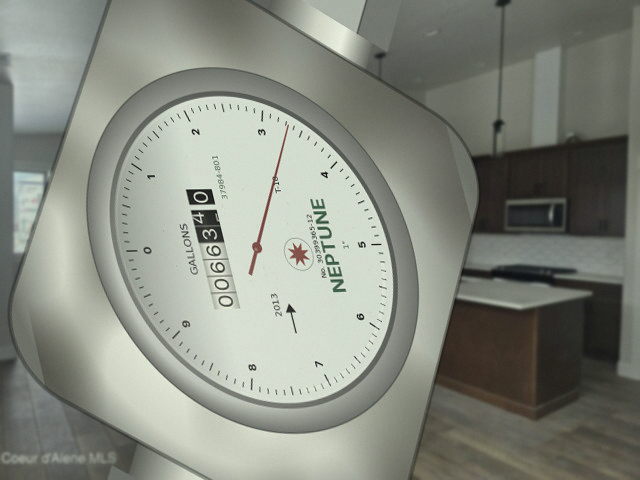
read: 66343.3 gal
